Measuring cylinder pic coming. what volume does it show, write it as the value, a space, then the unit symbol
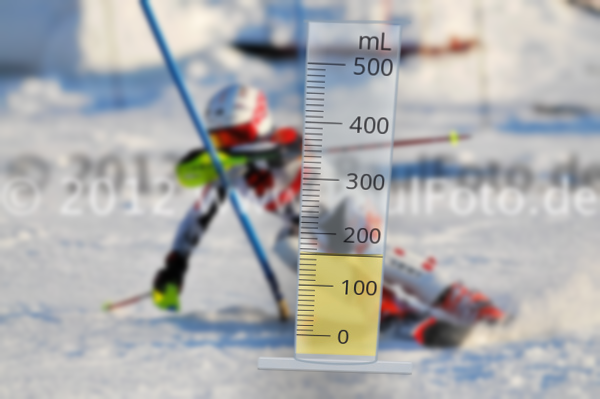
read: 160 mL
